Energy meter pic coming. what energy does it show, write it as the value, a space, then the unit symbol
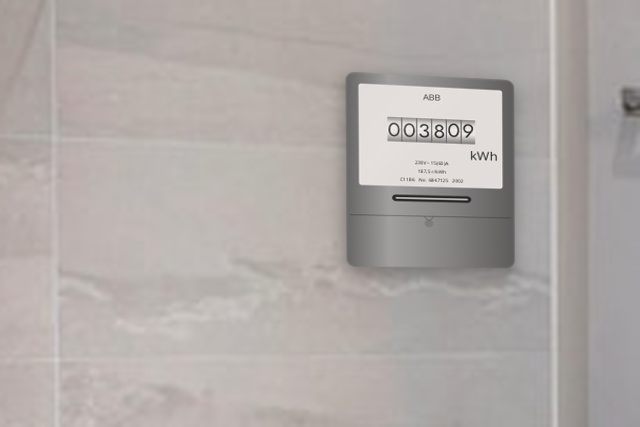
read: 3809 kWh
